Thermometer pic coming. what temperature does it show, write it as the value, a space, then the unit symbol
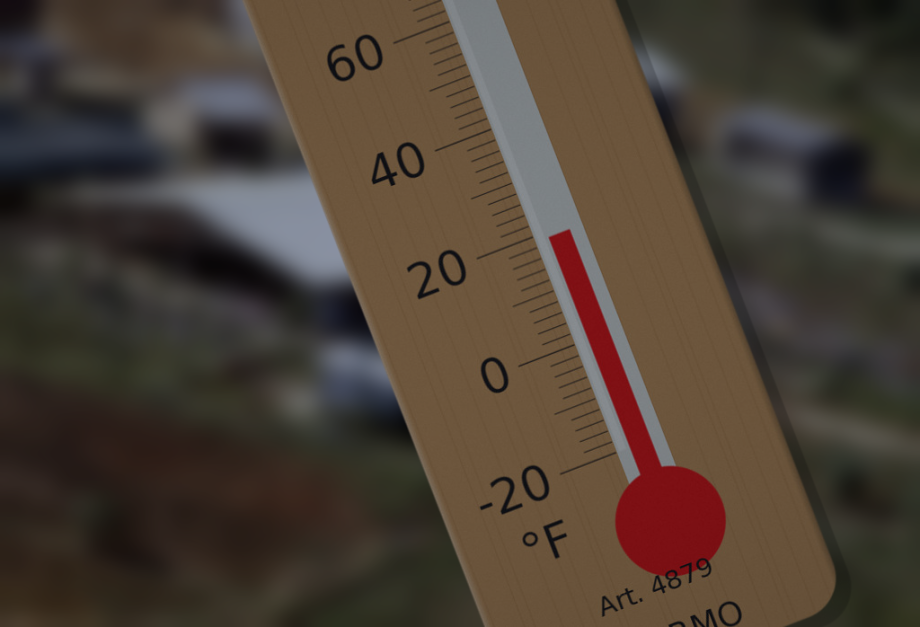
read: 19 °F
